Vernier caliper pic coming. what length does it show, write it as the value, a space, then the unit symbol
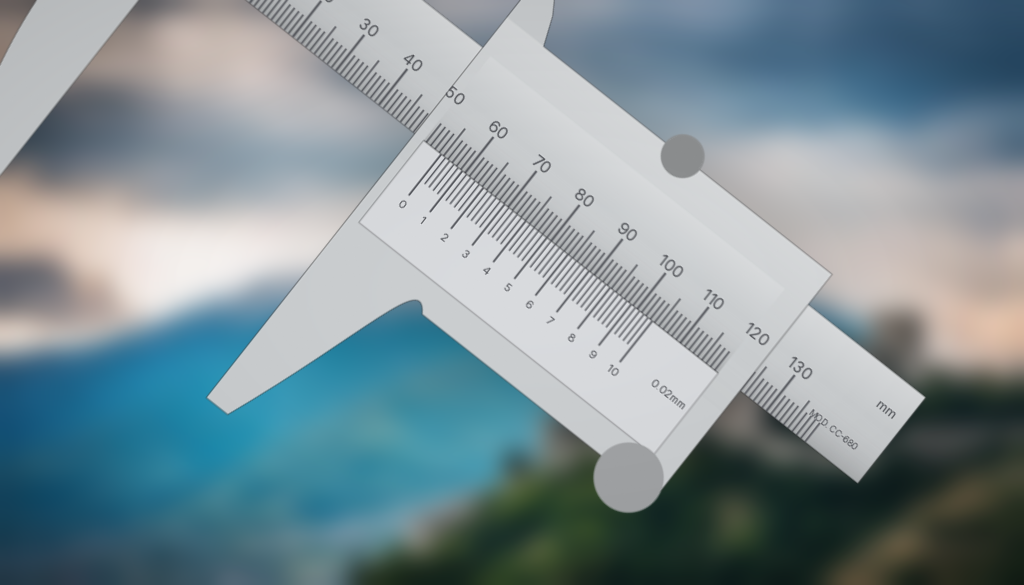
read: 54.5 mm
